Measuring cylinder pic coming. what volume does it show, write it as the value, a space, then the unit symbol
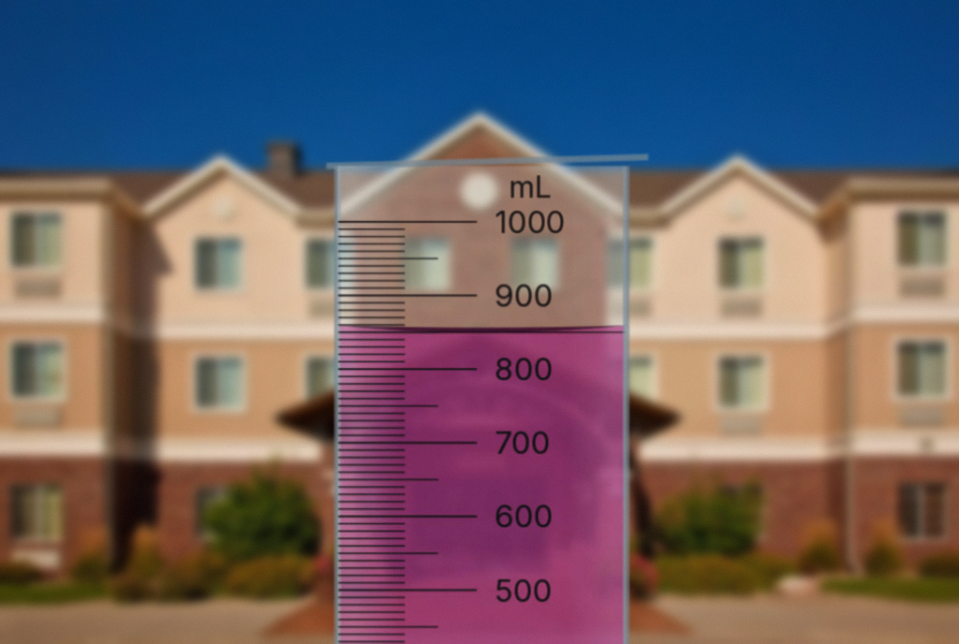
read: 850 mL
